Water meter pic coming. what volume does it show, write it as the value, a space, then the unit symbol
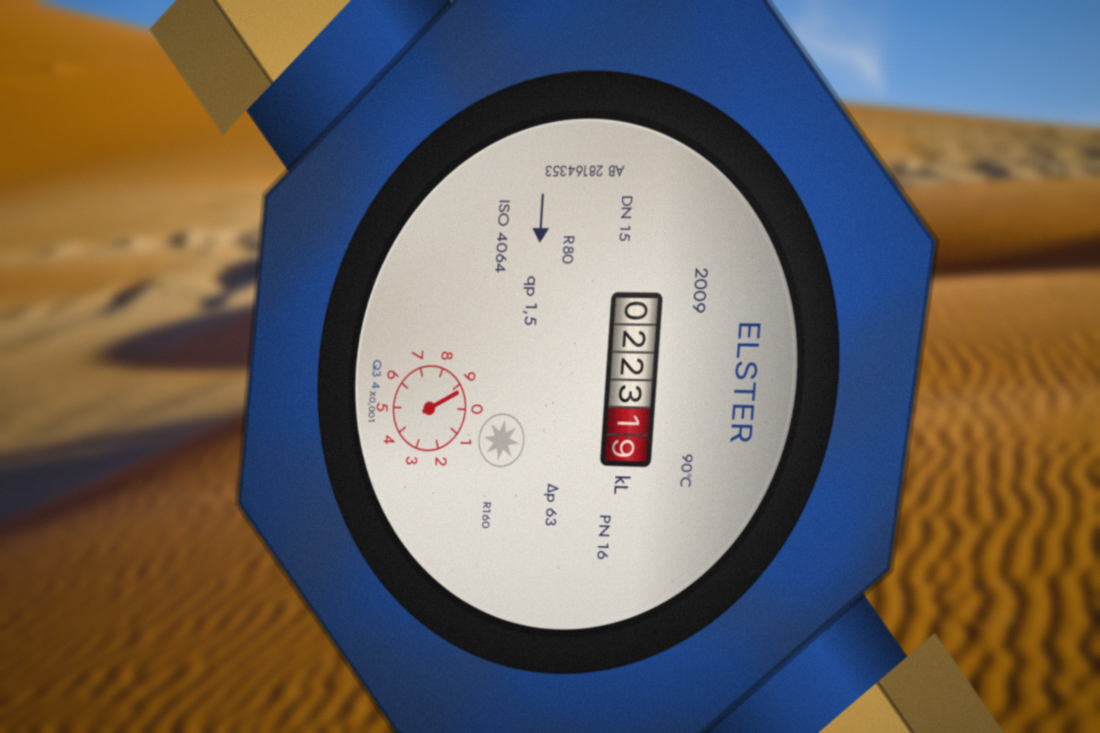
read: 223.189 kL
